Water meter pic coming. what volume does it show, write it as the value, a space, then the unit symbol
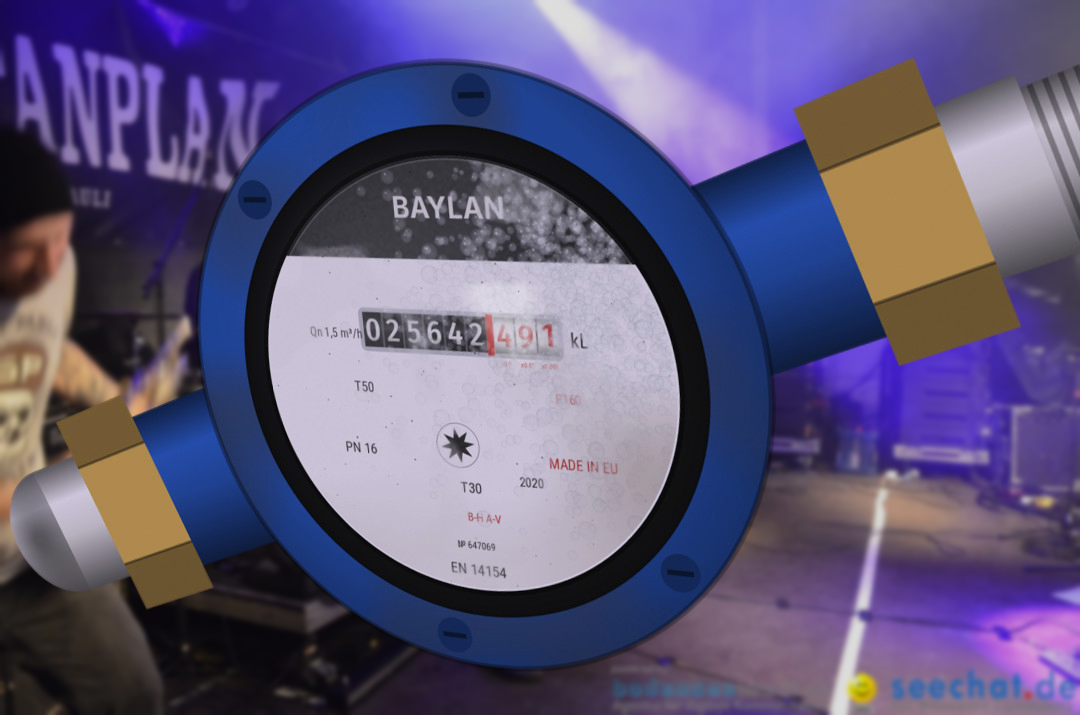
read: 25642.491 kL
